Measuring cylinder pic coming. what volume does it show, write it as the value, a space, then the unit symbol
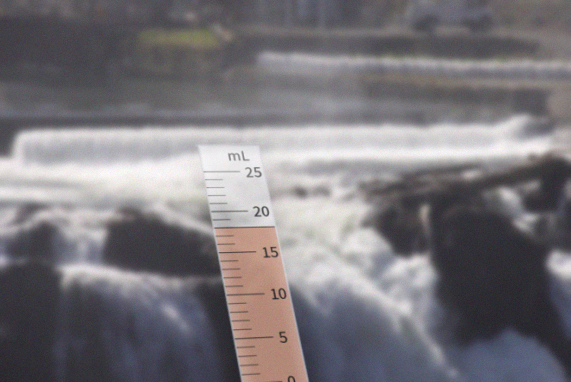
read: 18 mL
